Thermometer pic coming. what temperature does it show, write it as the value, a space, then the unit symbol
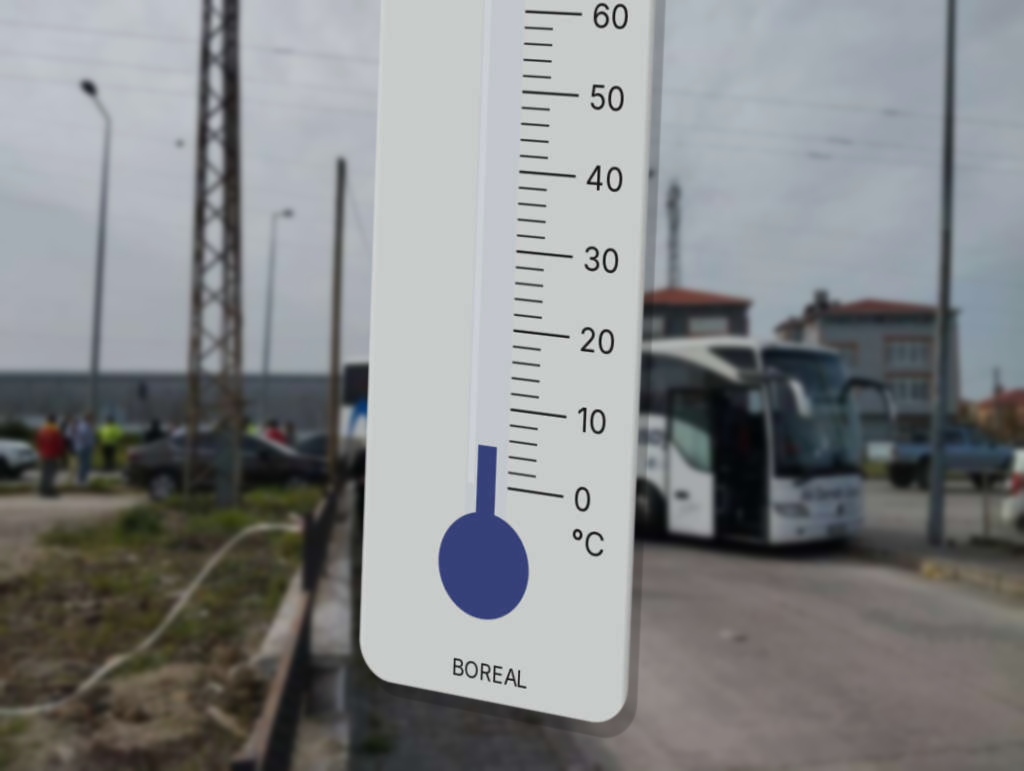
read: 5 °C
